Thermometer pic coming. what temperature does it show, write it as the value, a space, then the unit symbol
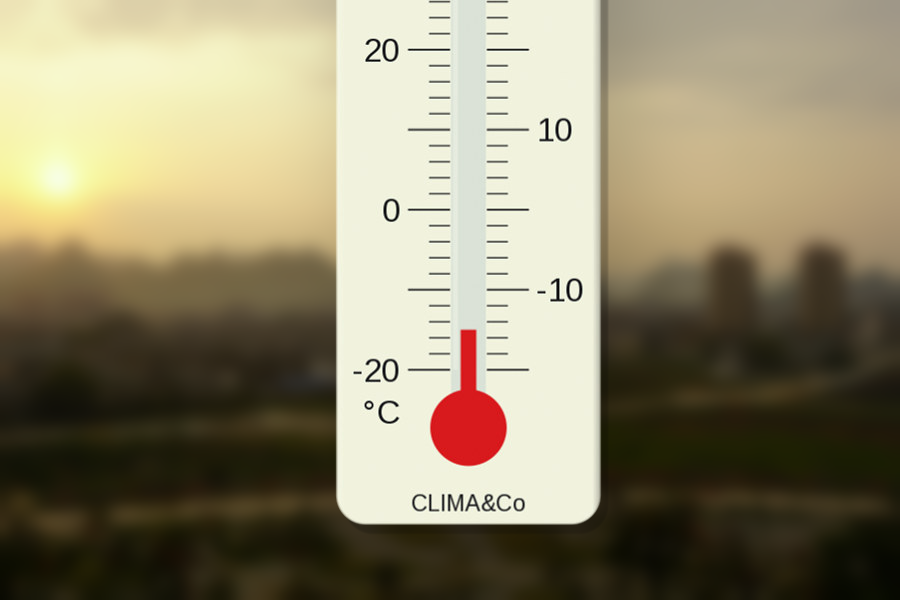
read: -15 °C
